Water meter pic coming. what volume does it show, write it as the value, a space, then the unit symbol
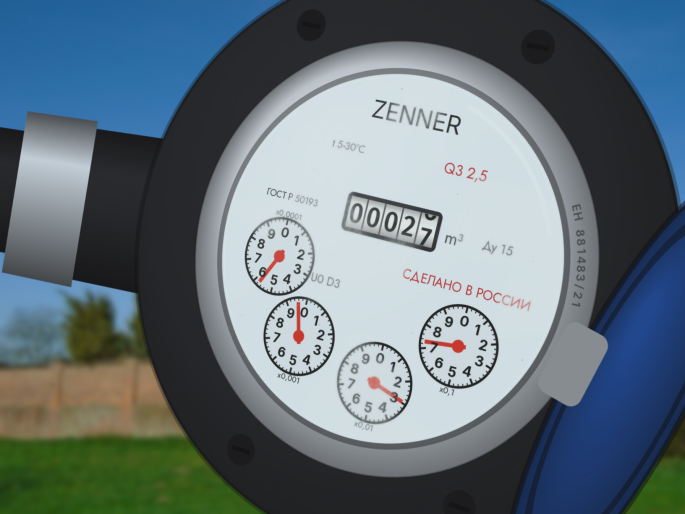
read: 26.7295 m³
